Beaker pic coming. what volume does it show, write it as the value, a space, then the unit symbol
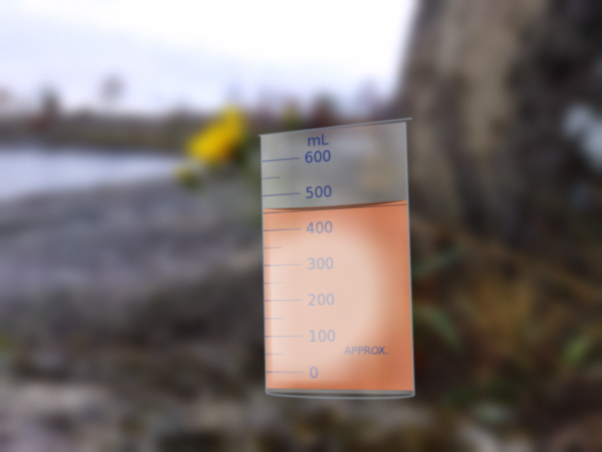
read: 450 mL
